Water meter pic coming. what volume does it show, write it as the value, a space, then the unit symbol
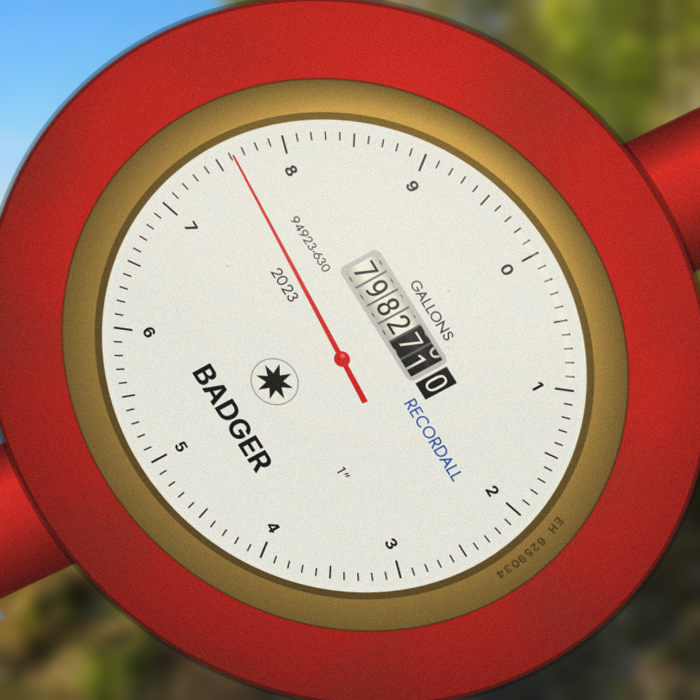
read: 7982707.6 gal
